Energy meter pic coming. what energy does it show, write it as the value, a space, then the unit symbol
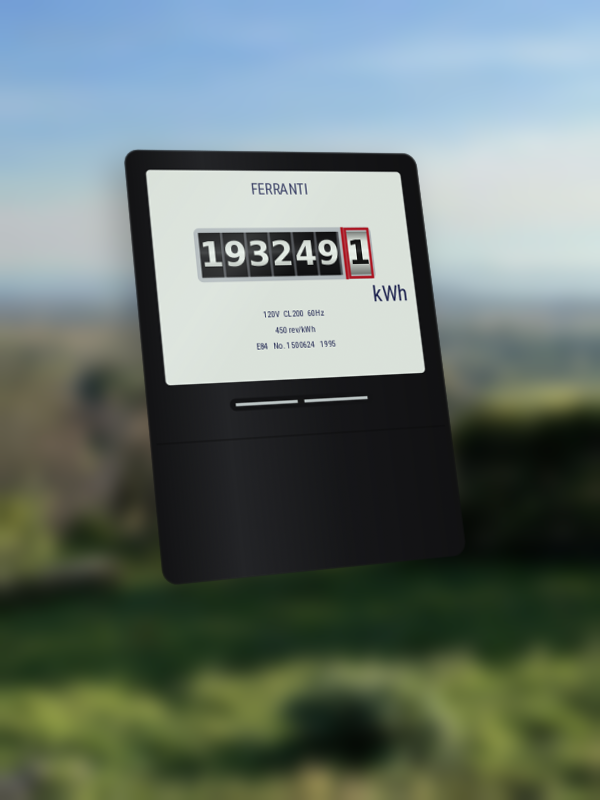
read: 193249.1 kWh
